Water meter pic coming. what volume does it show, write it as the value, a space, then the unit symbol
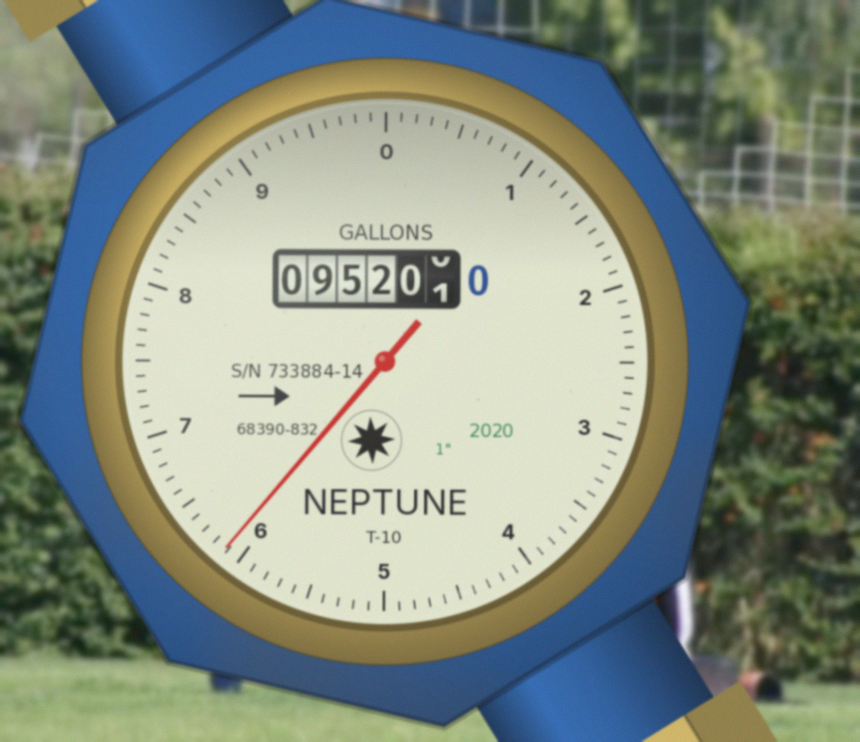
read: 952006.1 gal
